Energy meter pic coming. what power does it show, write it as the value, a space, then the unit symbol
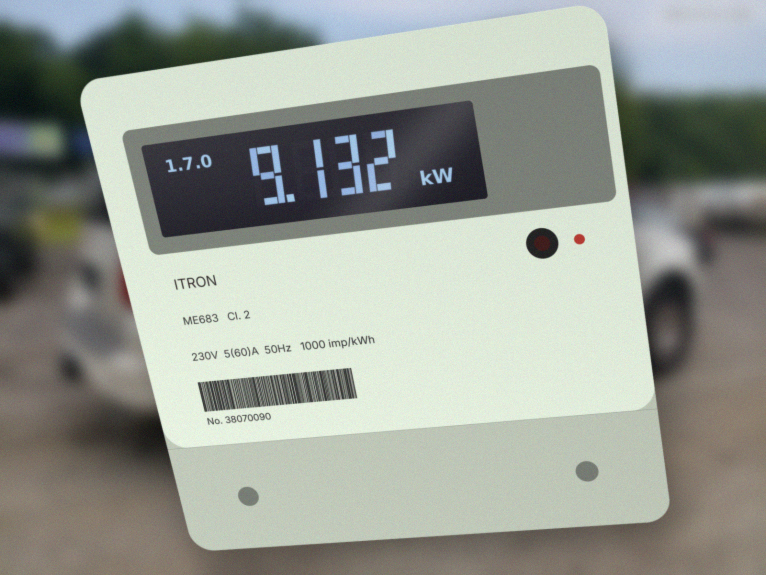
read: 9.132 kW
